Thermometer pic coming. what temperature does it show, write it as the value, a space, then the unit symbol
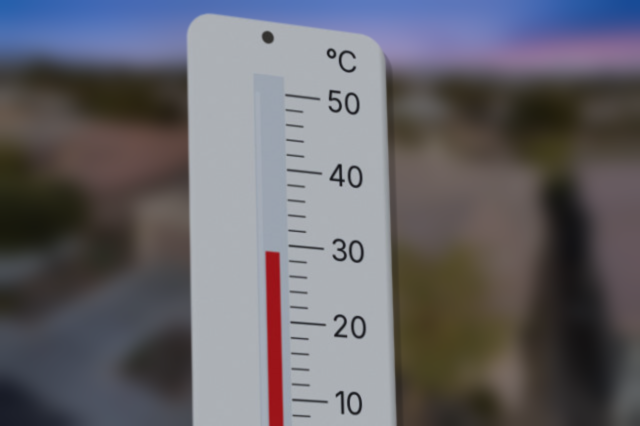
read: 29 °C
